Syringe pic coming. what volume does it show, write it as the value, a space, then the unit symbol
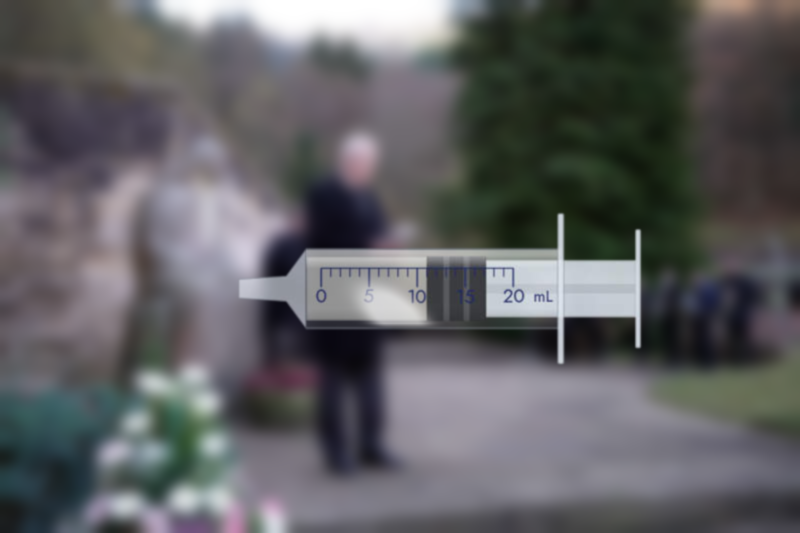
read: 11 mL
